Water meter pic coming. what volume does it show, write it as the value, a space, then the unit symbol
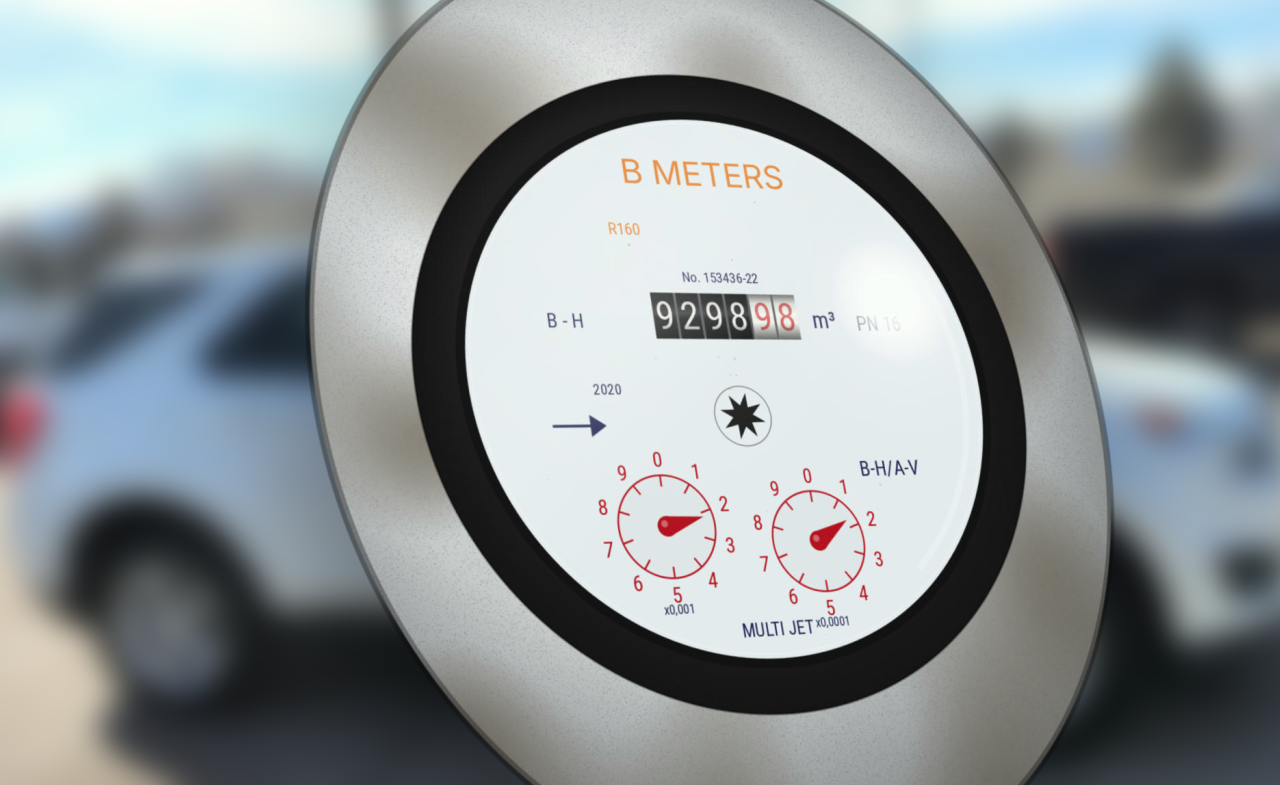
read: 9298.9821 m³
